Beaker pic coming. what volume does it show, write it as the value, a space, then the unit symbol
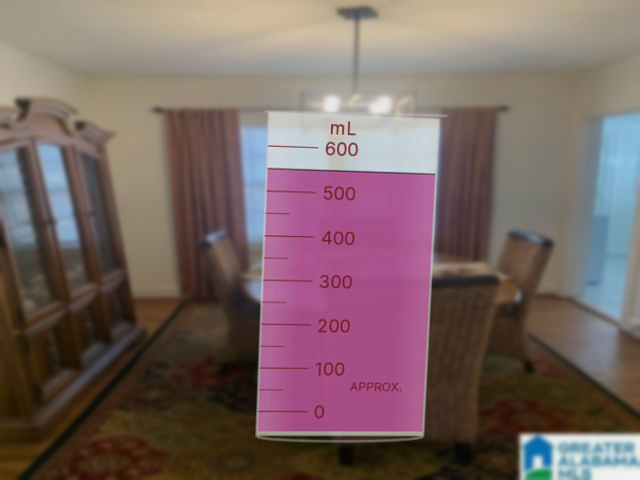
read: 550 mL
